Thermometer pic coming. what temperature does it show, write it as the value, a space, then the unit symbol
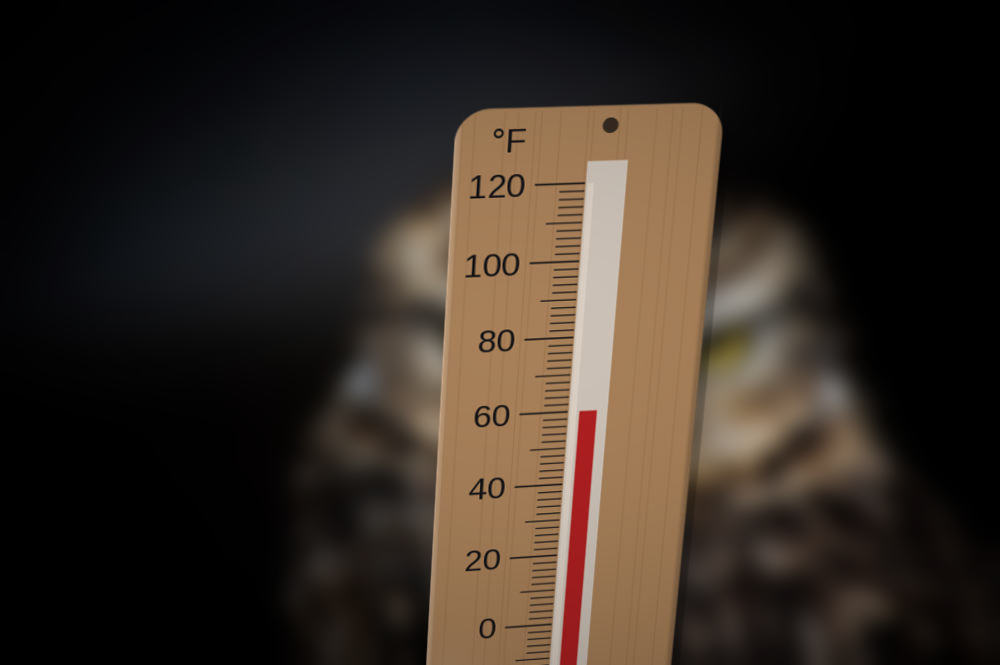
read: 60 °F
